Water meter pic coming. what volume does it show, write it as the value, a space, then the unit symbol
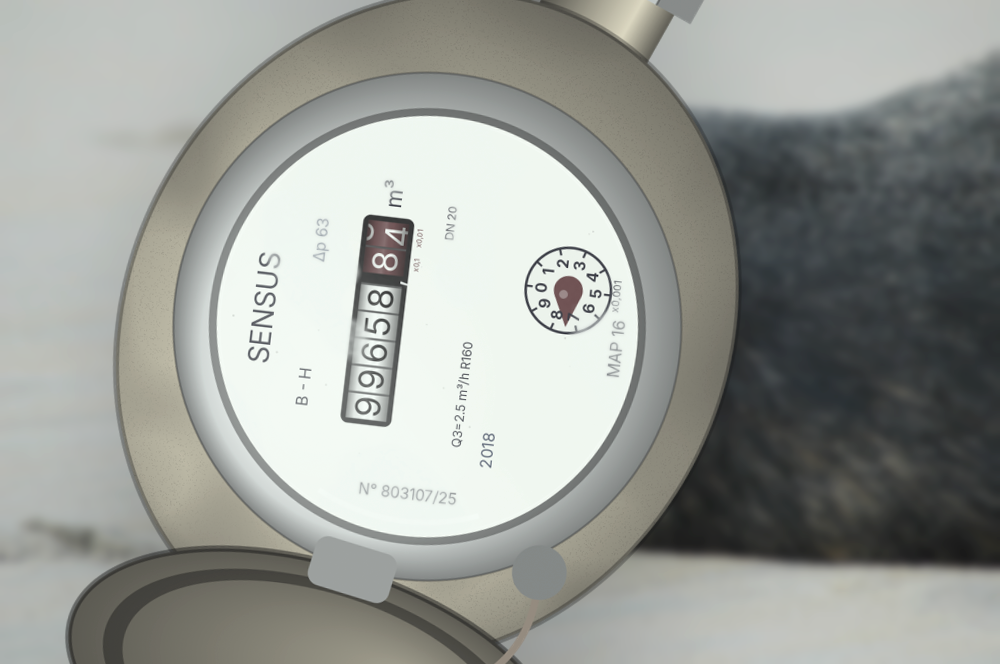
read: 99658.837 m³
